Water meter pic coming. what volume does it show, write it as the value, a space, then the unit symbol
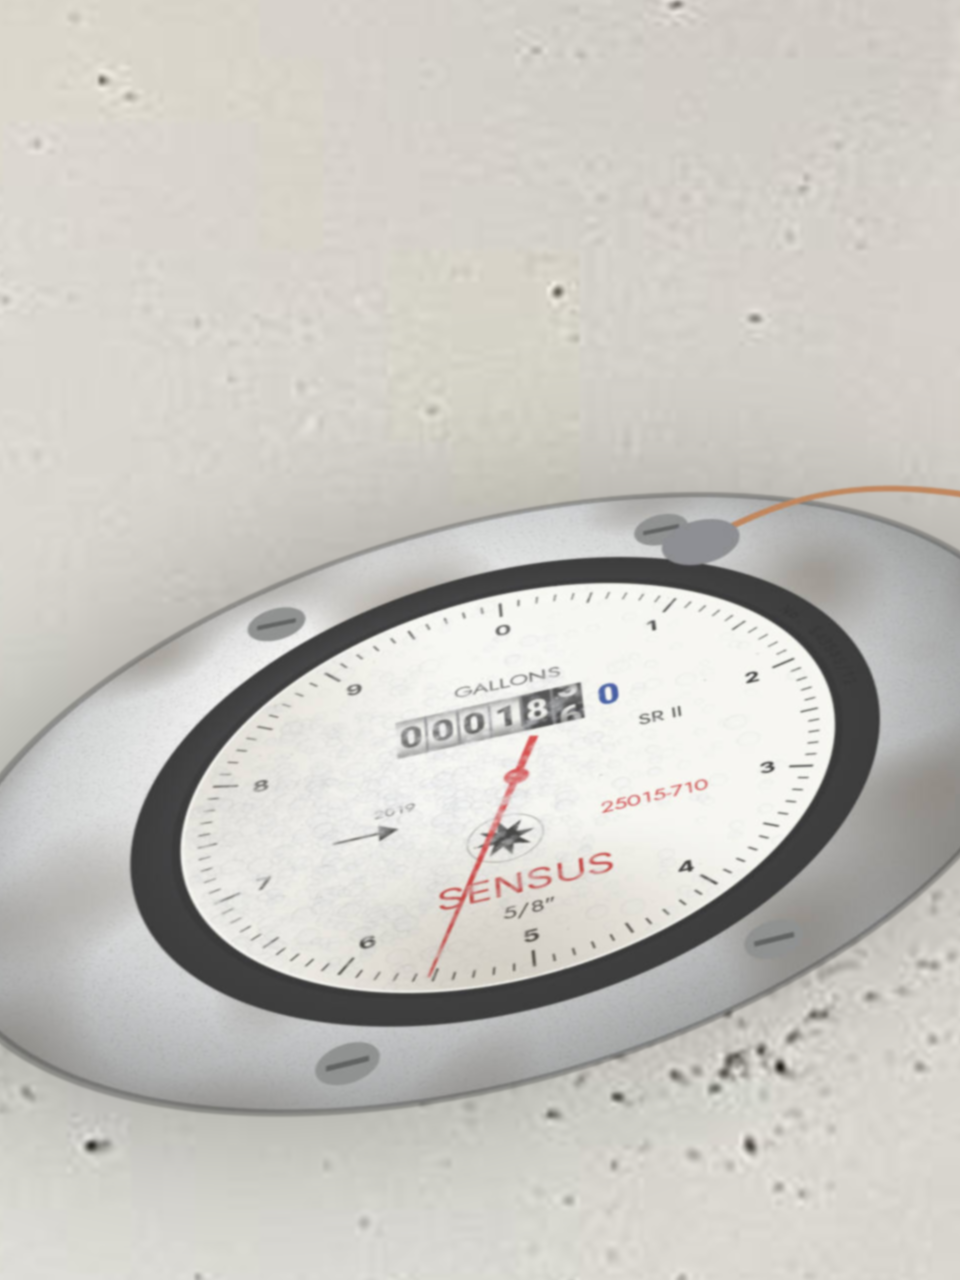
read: 1855.5 gal
